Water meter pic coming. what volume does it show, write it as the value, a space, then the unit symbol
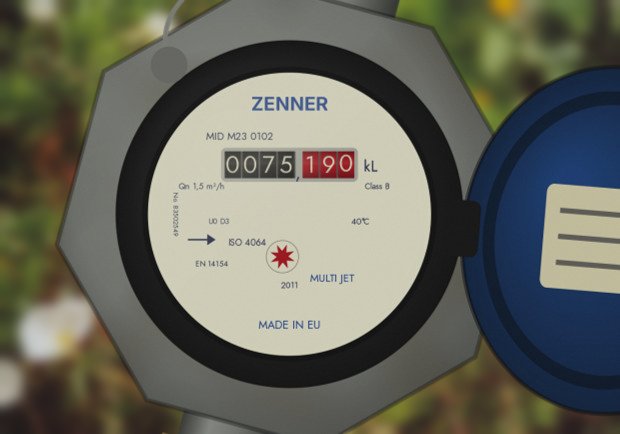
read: 75.190 kL
